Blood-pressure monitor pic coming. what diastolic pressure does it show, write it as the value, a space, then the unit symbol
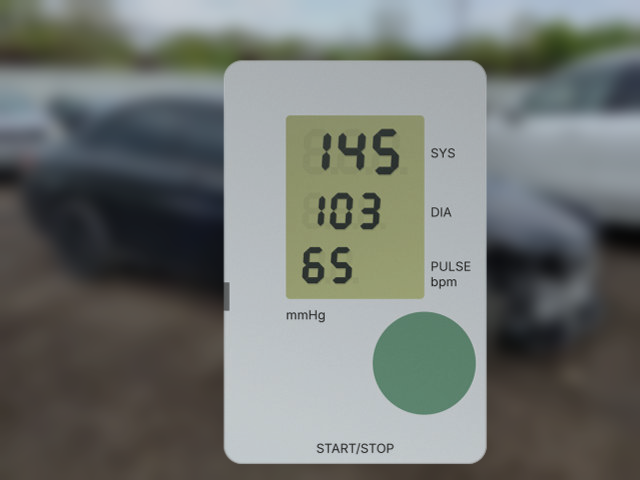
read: 103 mmHg
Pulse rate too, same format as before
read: 65 bpm
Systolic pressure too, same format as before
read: 145 mmHg
